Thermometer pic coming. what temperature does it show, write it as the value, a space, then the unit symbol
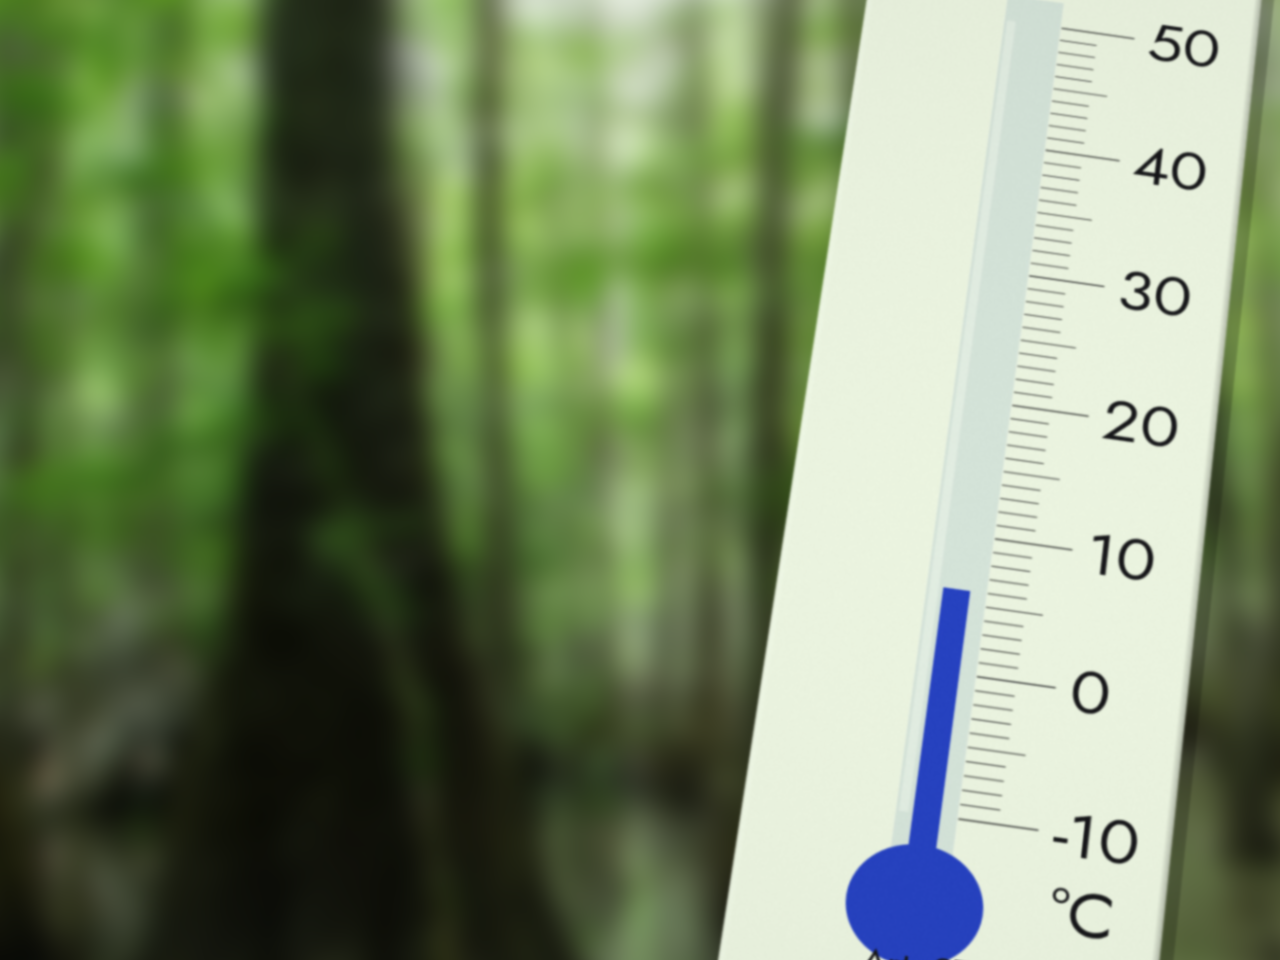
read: 6 °C
